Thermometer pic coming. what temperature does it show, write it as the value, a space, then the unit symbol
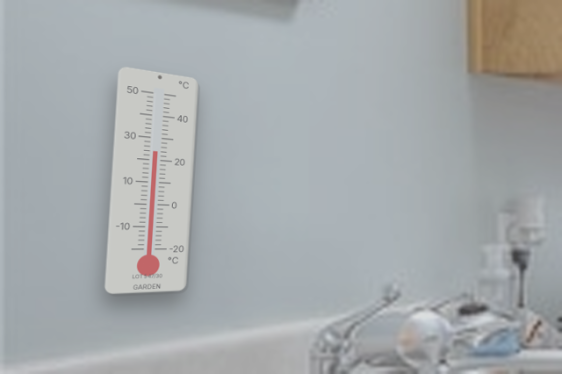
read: 24 °C
